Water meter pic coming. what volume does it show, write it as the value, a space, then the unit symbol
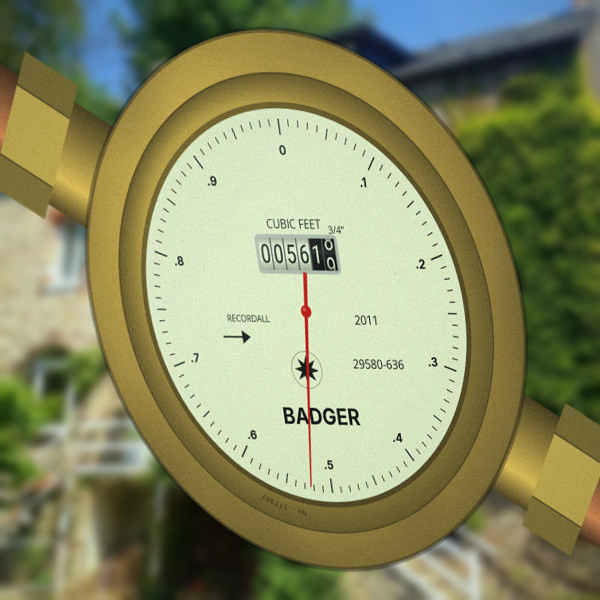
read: 5618.52 ft³
